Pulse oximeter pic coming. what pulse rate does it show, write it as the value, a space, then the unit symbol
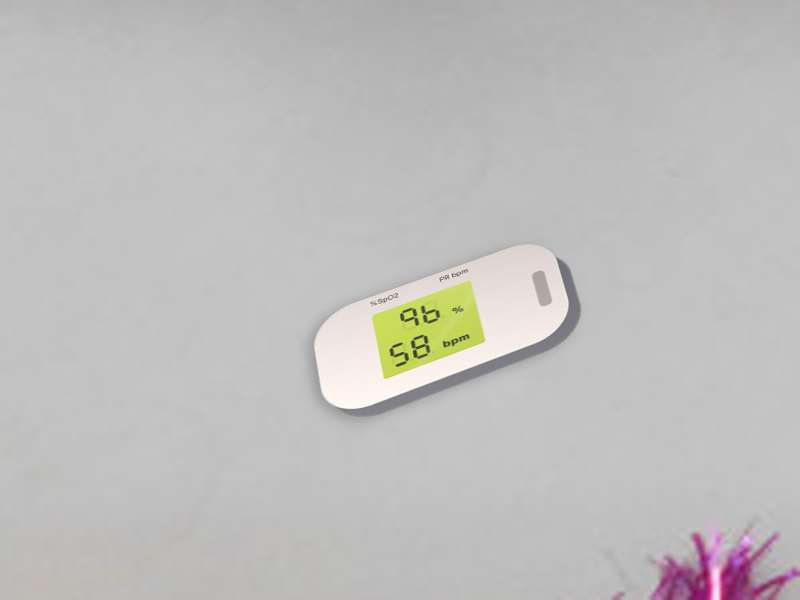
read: 58 bpm
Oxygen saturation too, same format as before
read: 96 %
